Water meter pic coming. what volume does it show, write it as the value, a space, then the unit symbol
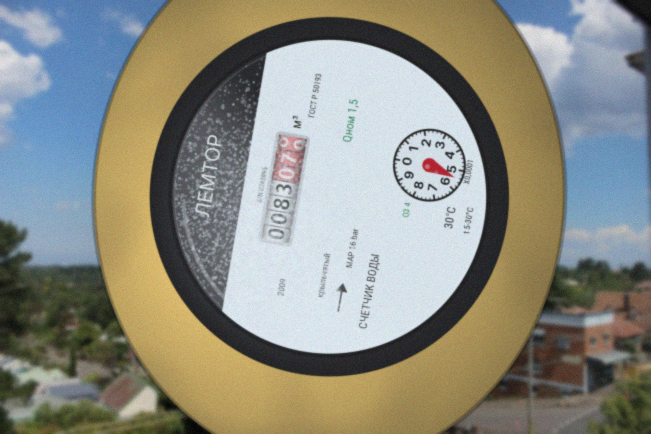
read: 83.0785 m³
